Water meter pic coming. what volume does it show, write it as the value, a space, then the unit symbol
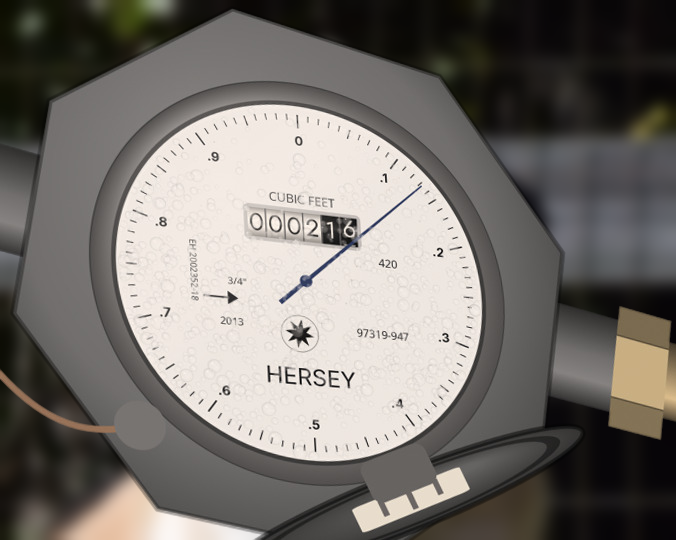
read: 216.13 ft³
